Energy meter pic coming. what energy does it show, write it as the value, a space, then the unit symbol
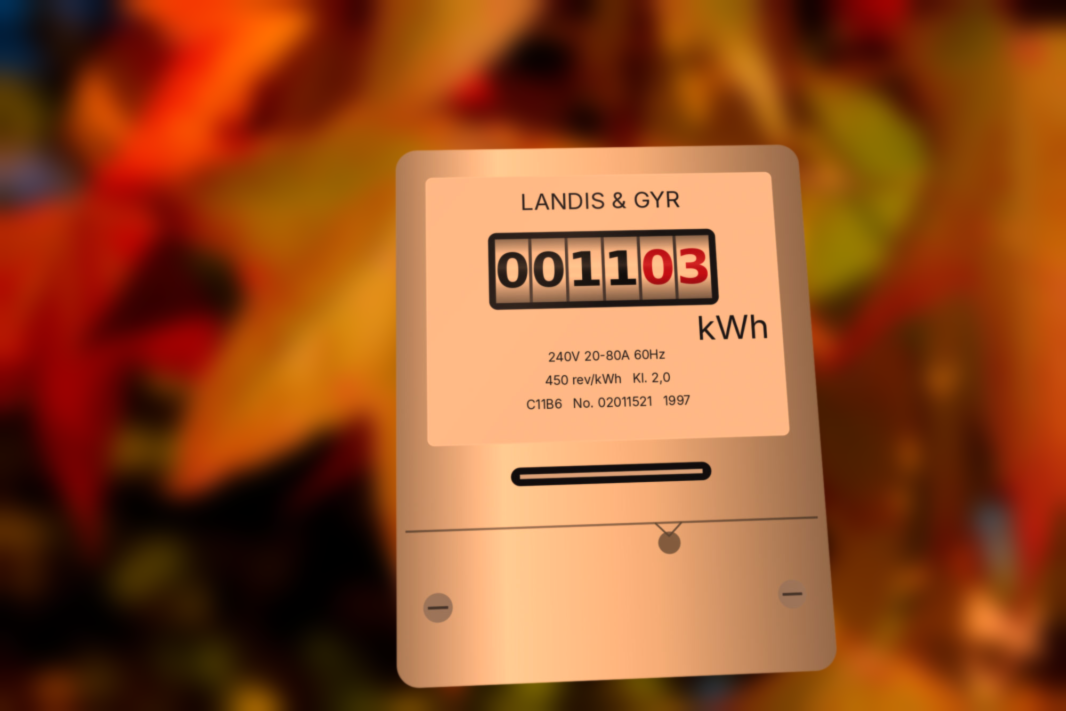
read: 11.03 kWh
